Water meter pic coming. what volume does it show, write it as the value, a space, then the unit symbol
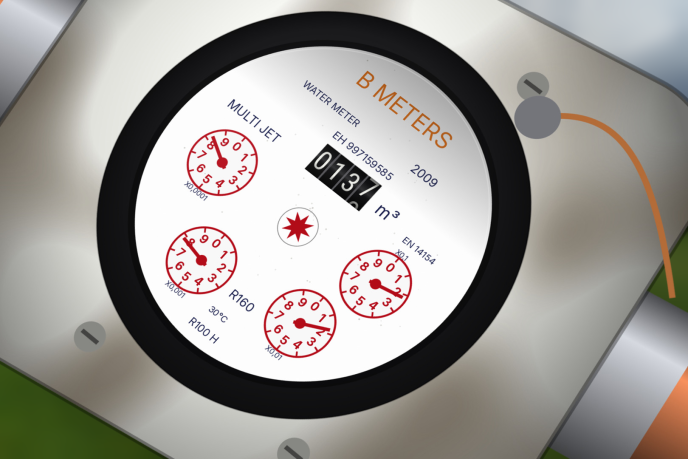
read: 137.2178 m³
